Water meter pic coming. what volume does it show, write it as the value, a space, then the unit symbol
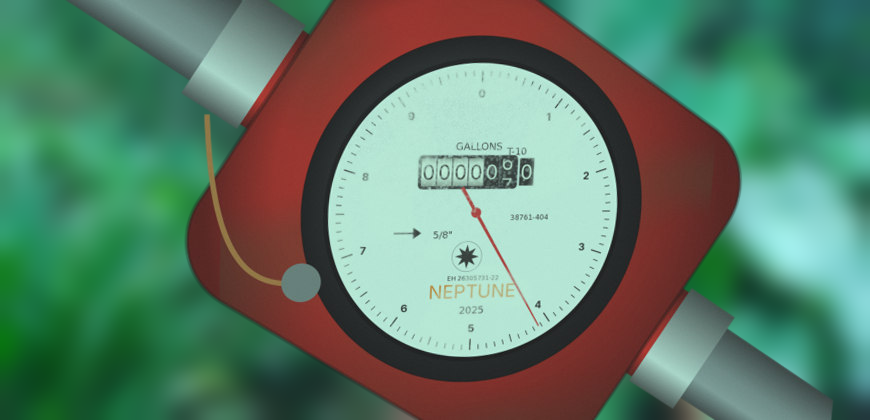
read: 64.1 gal
